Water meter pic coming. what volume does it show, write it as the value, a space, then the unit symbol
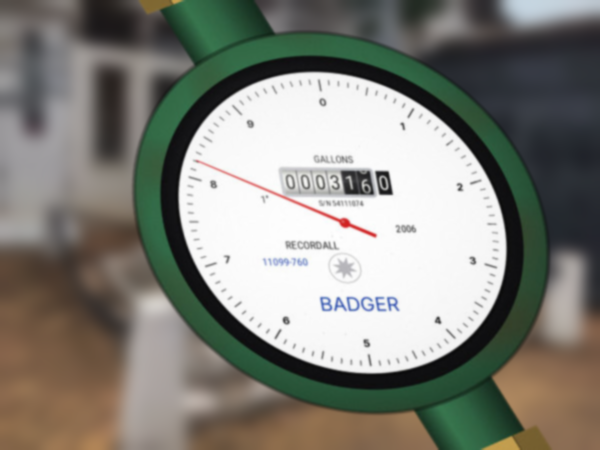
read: 3158.2 gal
